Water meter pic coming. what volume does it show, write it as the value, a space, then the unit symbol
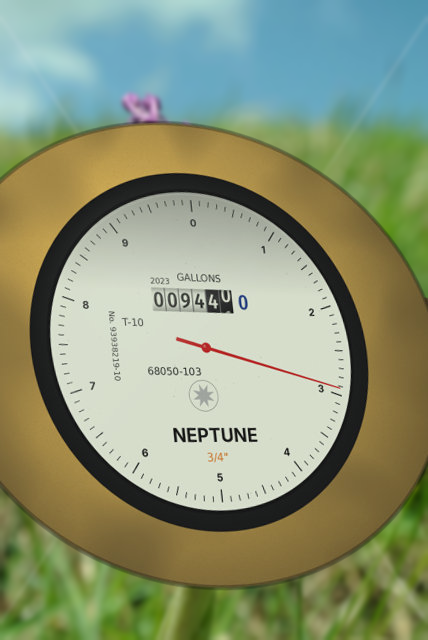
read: 94402.9 gal
